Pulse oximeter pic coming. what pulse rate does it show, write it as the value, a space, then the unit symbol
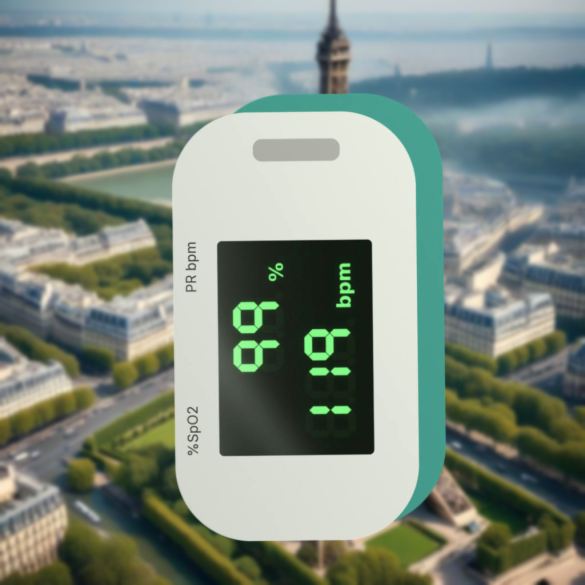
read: 119 bpm
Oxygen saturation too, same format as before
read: 99 %
